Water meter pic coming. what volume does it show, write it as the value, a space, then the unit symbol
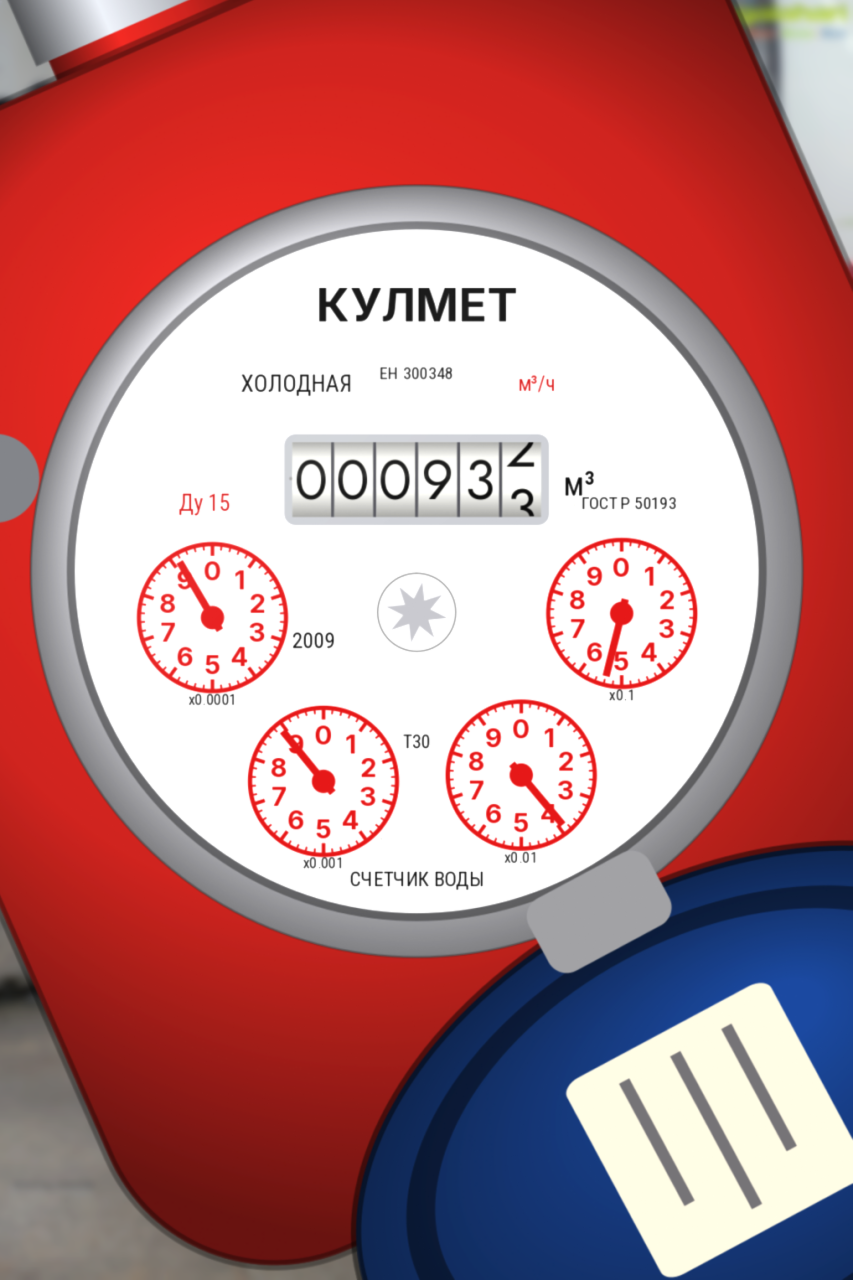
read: 932.5389 m³
